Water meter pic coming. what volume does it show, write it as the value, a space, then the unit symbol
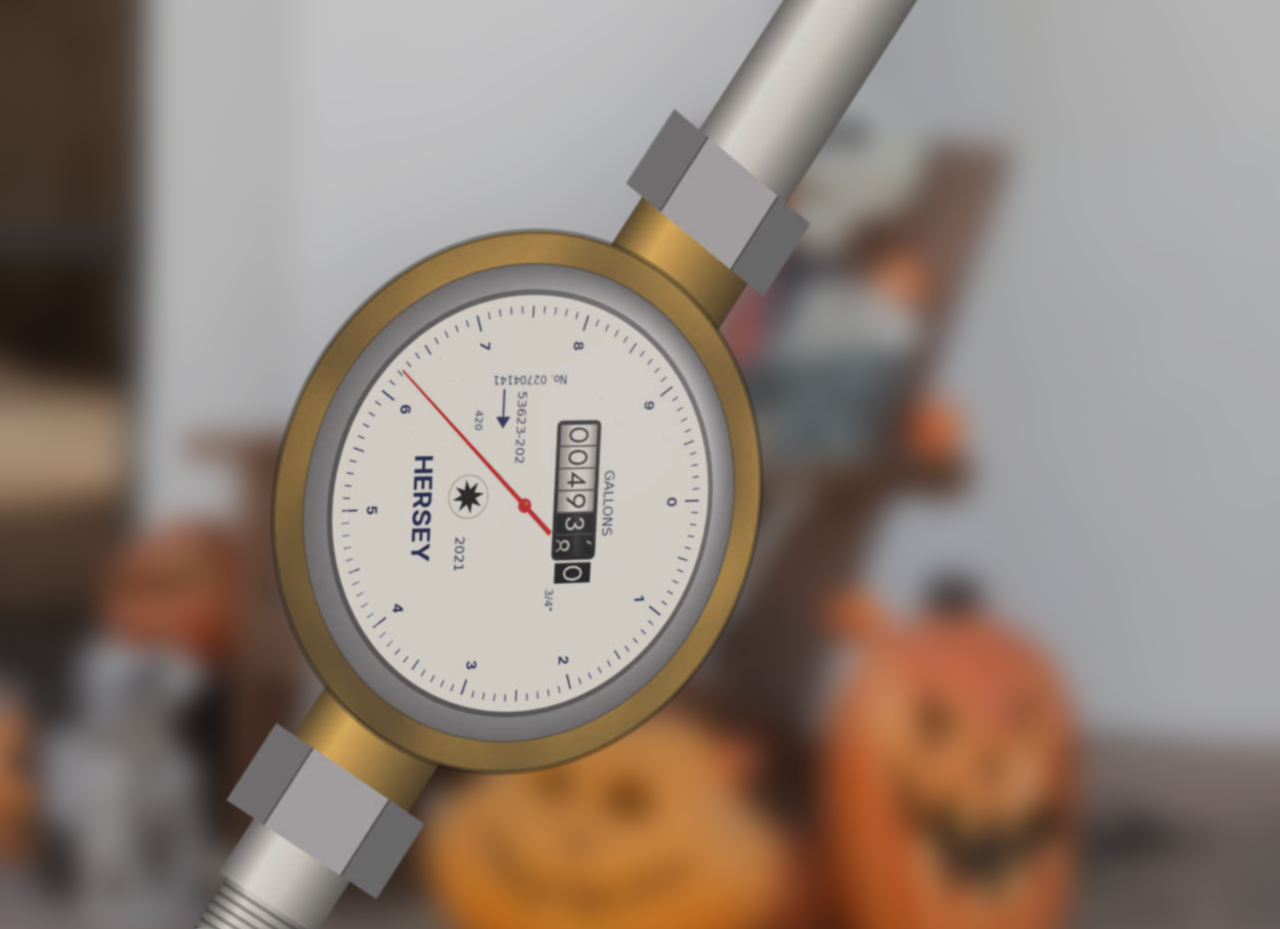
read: 49376.2 gal
